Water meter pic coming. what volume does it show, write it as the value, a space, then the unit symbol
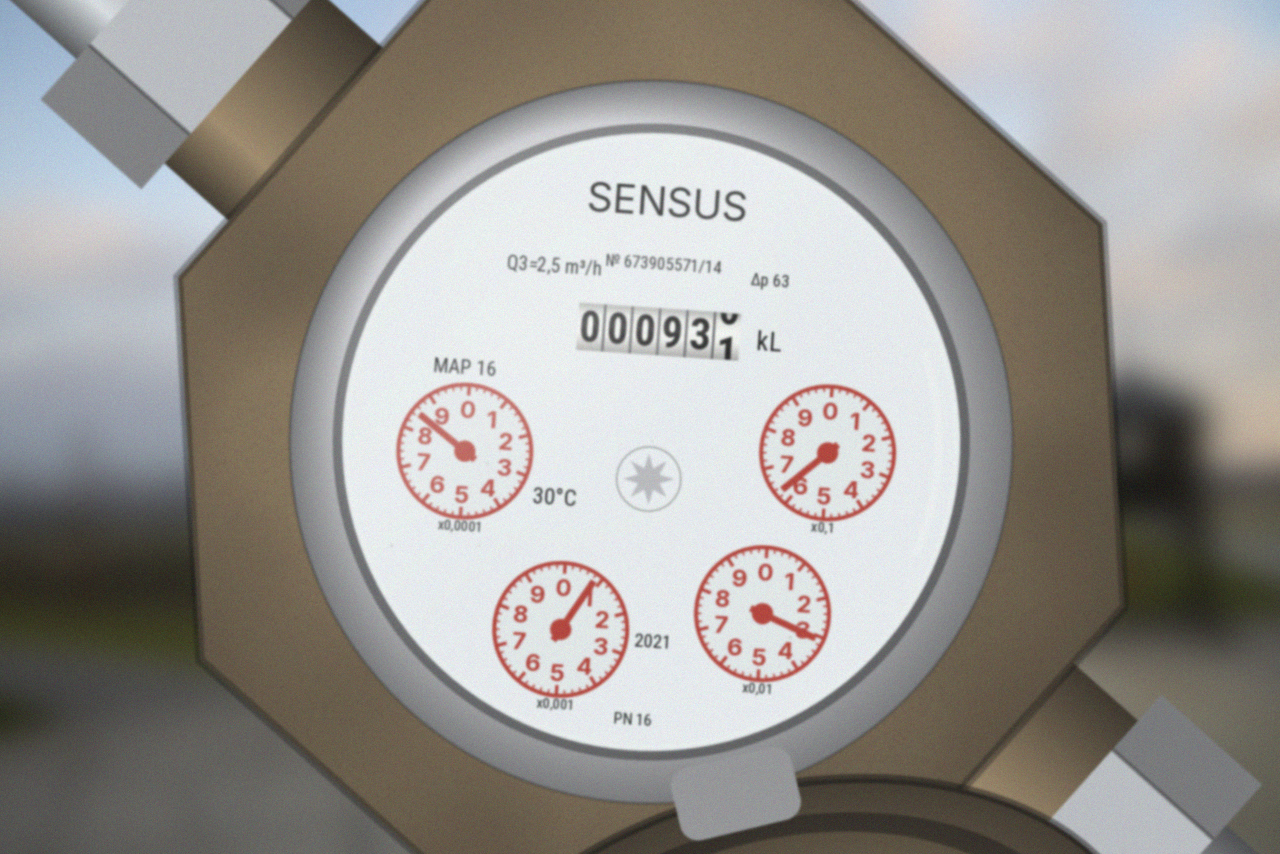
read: 930.6308 kL
